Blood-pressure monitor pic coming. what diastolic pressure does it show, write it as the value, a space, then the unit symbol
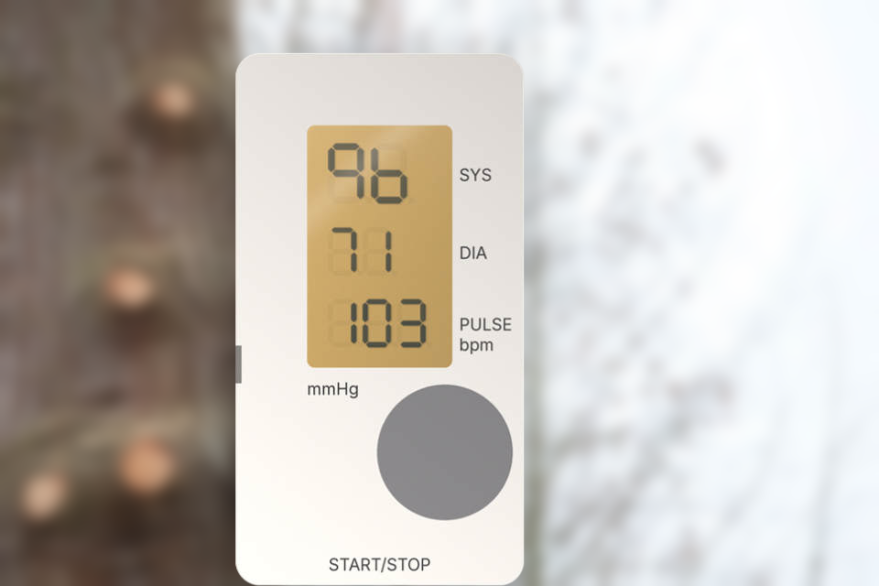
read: 71 mmHg
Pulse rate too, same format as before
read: 103 bpm
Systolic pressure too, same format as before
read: 96 mmHg
